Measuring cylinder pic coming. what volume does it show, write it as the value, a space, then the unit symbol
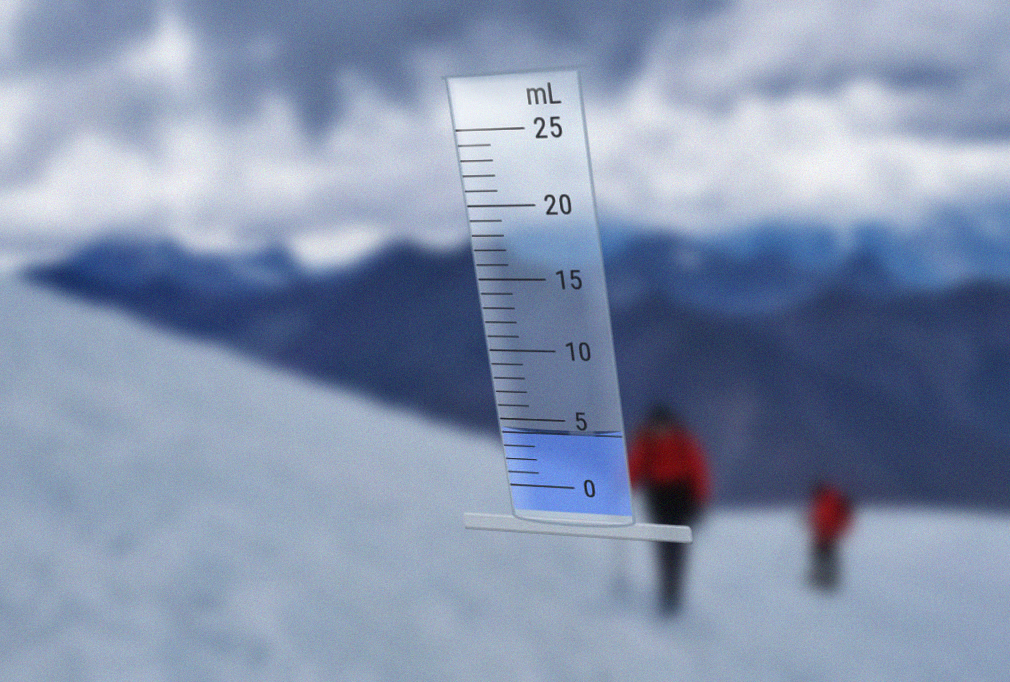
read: 4 mL
